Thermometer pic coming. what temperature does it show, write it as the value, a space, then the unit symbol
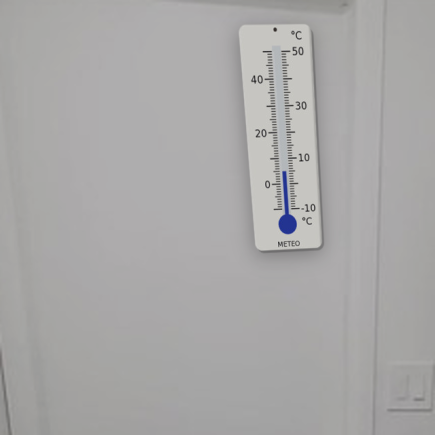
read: 5 °C
